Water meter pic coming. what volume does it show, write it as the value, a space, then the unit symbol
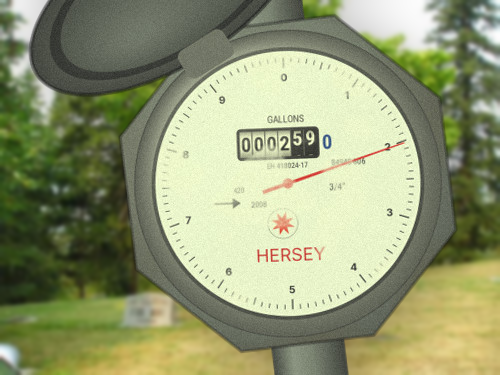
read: 2592.0 gal
